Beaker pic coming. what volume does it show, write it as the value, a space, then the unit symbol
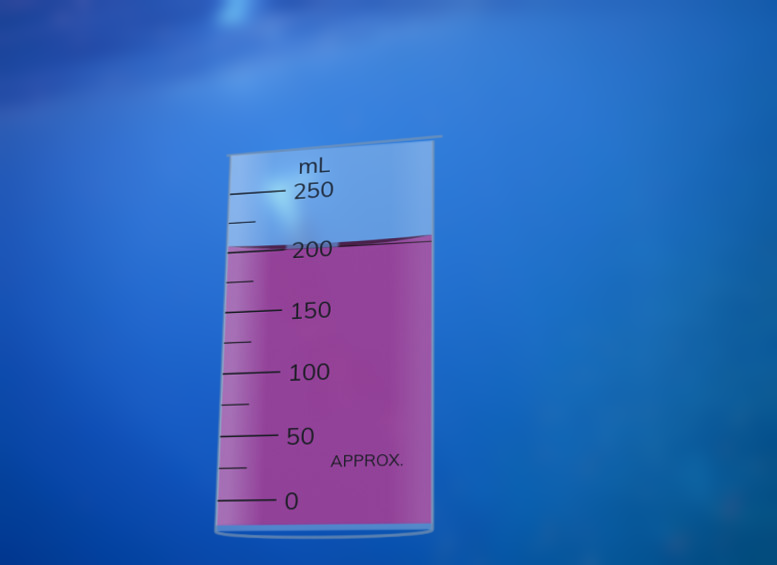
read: 200 mL
